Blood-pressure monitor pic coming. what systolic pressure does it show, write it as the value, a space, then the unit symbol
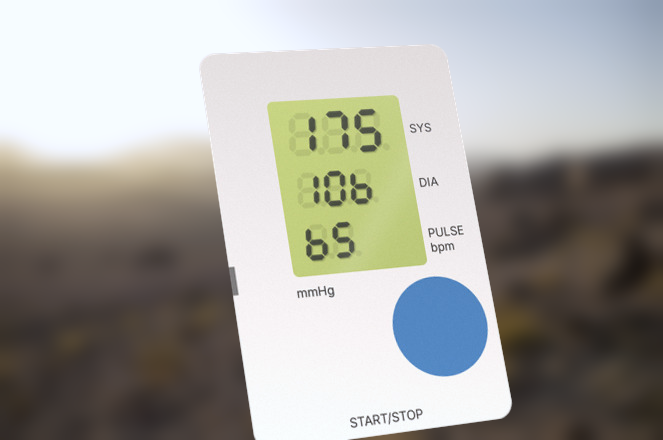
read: 175 mmHg
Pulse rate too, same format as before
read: 65 bpm
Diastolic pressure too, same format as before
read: 106 mmHg
